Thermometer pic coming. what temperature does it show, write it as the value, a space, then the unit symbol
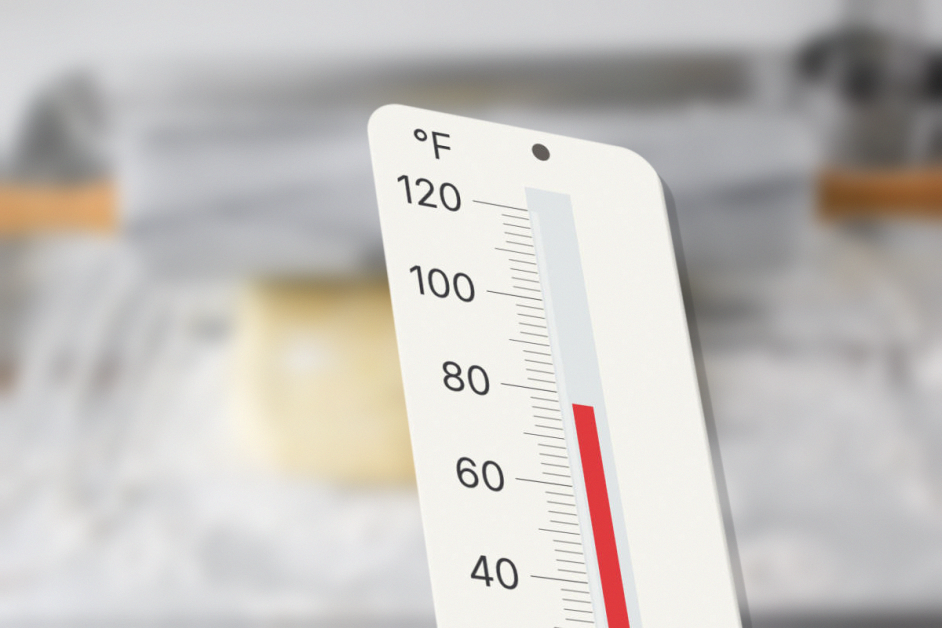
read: 78 °F
